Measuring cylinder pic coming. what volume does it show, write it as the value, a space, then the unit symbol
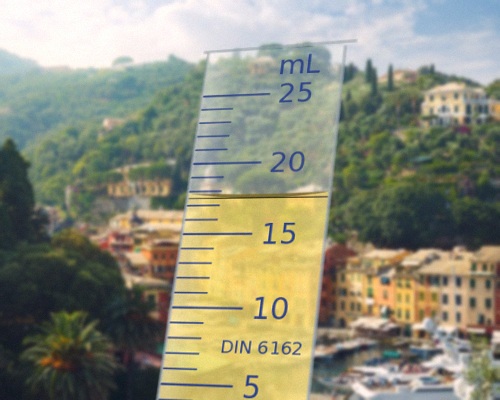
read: 17.5 mL
